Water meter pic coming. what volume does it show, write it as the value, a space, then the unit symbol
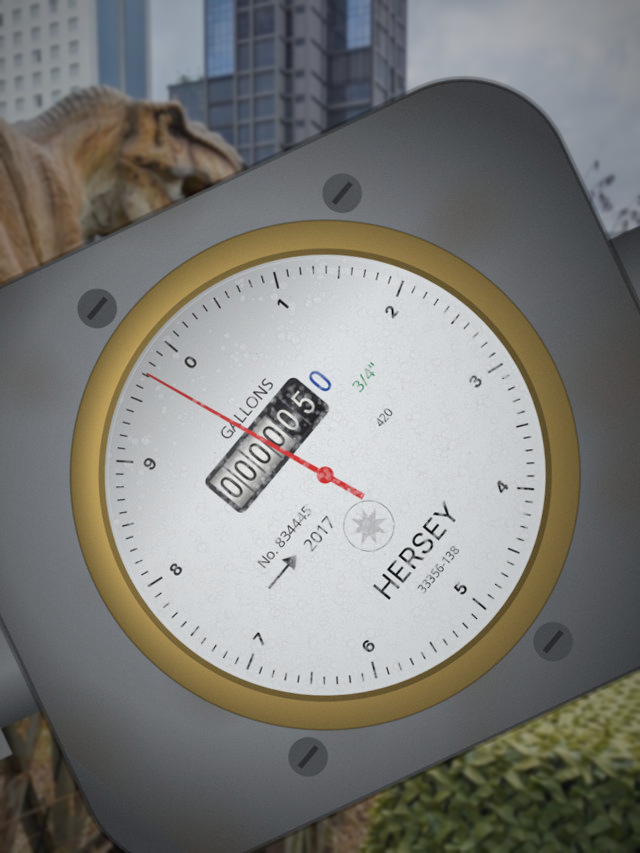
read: 49.7 gal
